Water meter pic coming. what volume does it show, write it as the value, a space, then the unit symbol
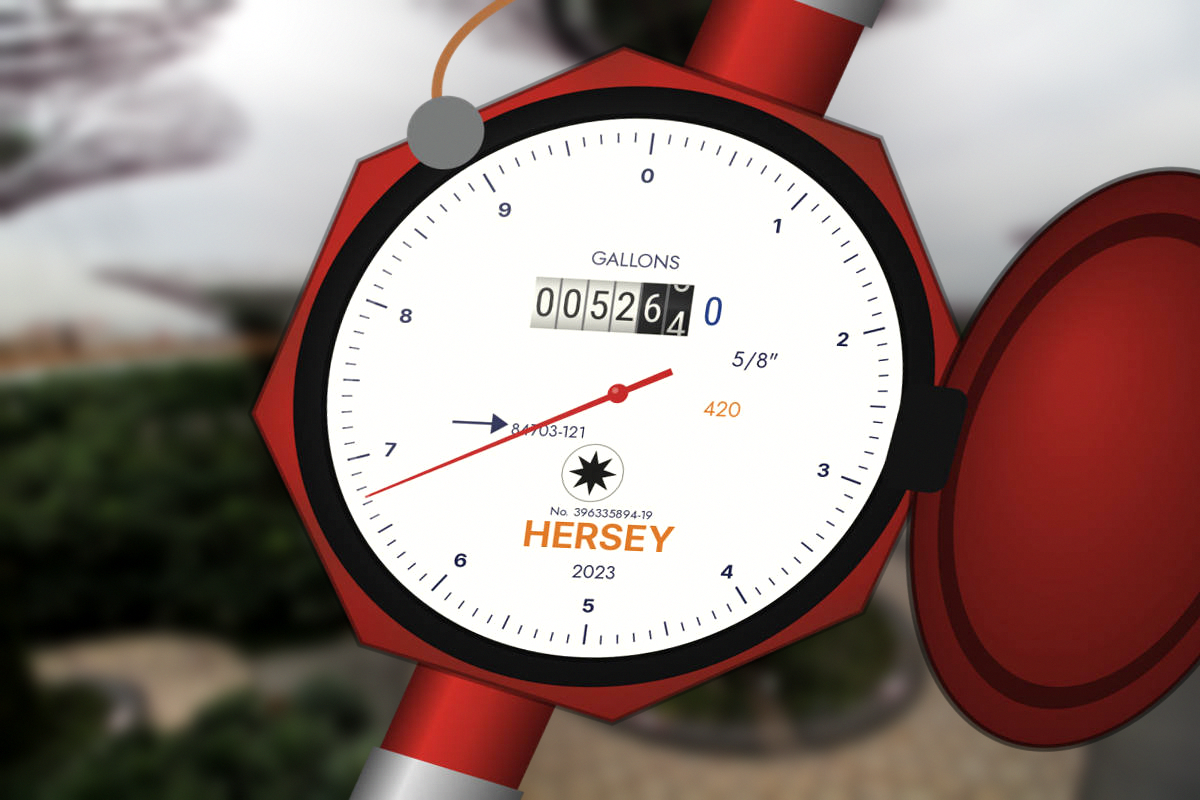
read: 52636.7 gal
